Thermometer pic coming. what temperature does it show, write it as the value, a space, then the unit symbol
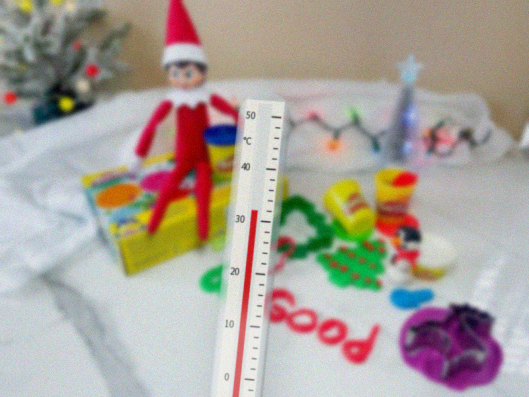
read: 32 °C
